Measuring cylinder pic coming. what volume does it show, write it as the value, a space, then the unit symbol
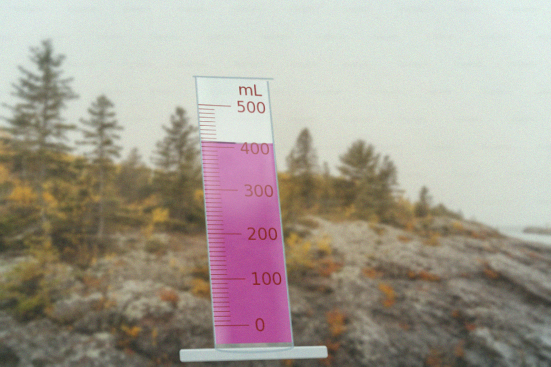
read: 410 mL
